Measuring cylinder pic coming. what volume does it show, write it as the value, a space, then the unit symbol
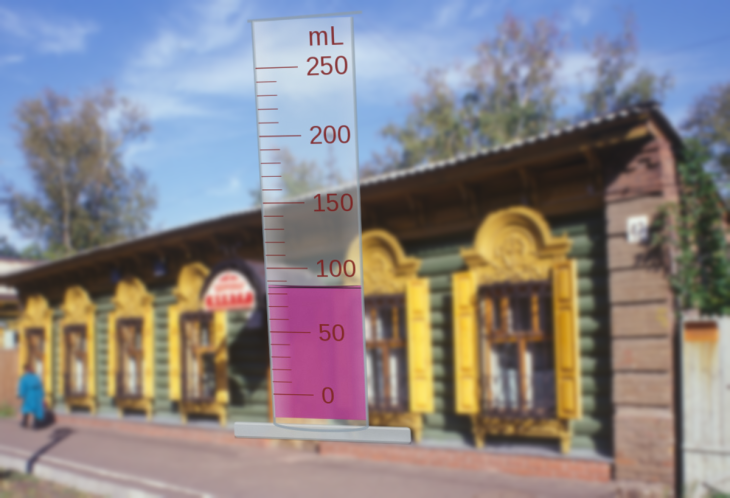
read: 85 mL
